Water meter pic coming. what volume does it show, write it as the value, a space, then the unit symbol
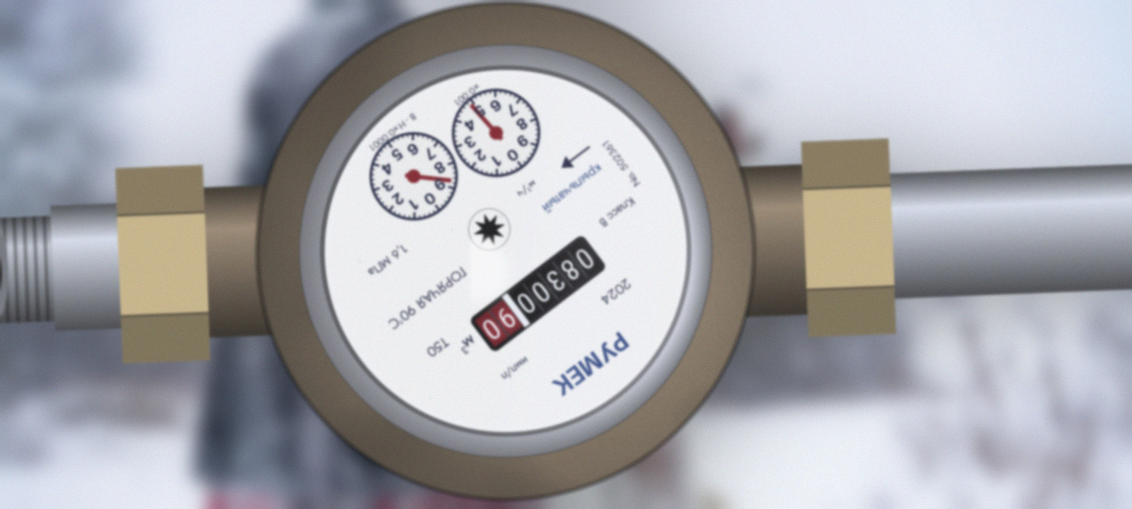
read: 8300.9048 m³
